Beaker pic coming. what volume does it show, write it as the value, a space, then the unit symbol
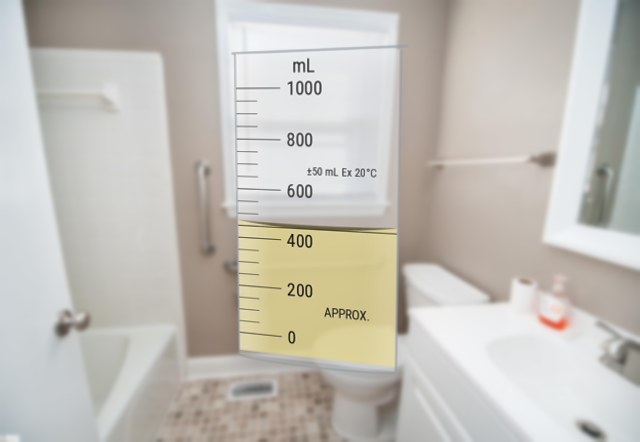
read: 450 mL
